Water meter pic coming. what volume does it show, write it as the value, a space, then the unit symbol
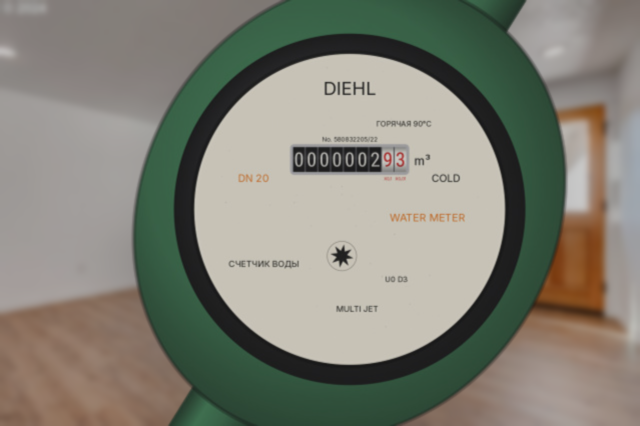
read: 2.93 m³
